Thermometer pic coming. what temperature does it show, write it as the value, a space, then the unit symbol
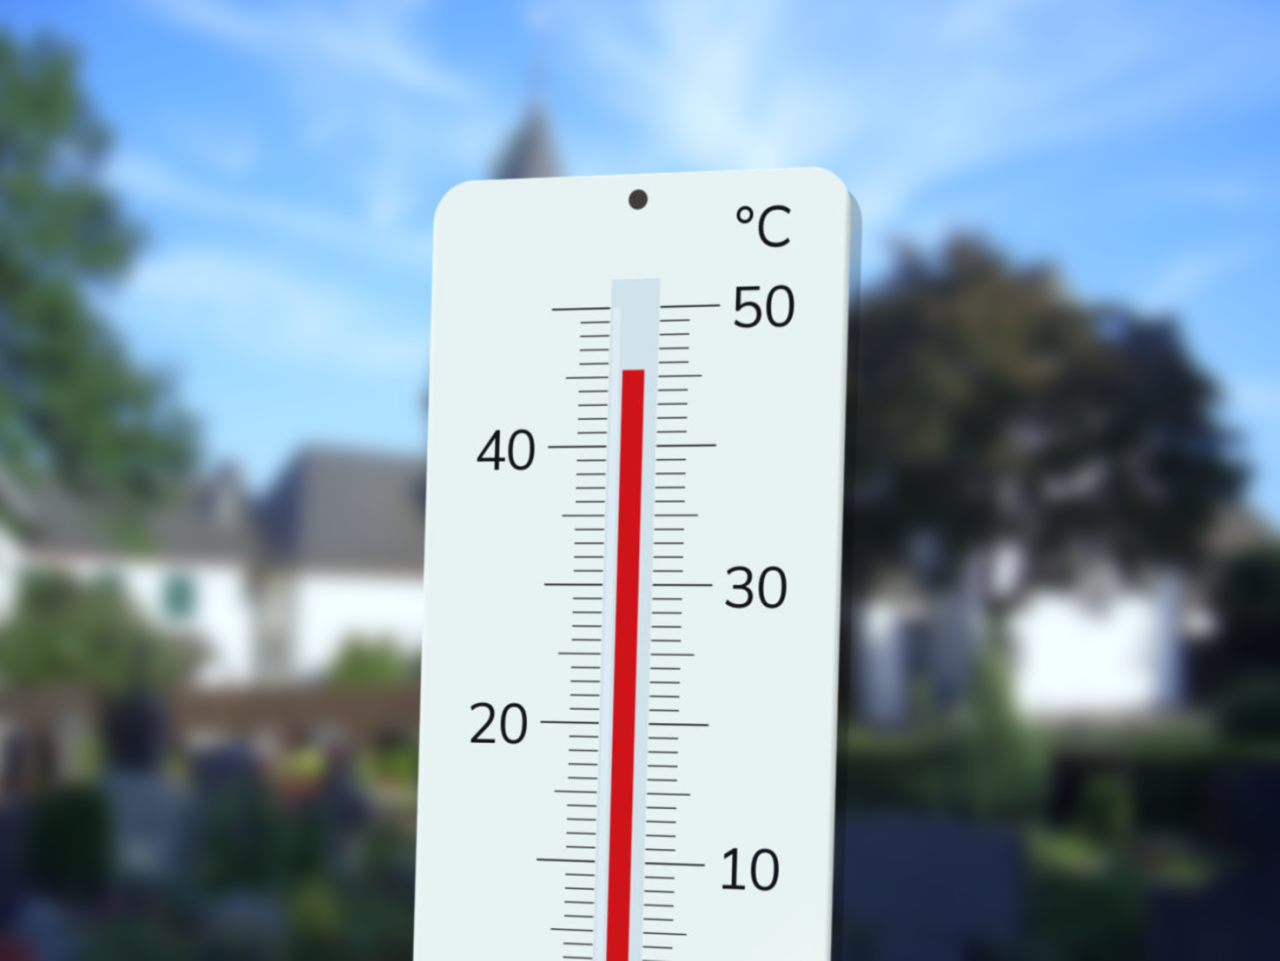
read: 45.5 °C
